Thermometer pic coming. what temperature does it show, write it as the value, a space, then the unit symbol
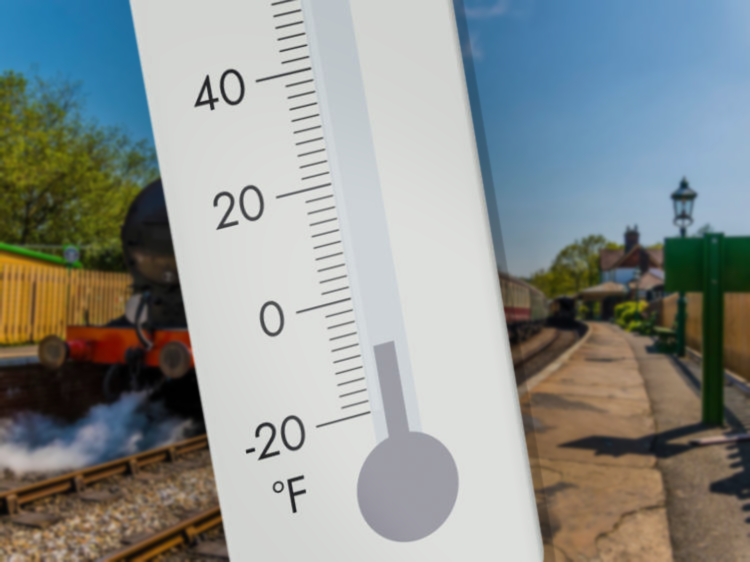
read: -9 °F
